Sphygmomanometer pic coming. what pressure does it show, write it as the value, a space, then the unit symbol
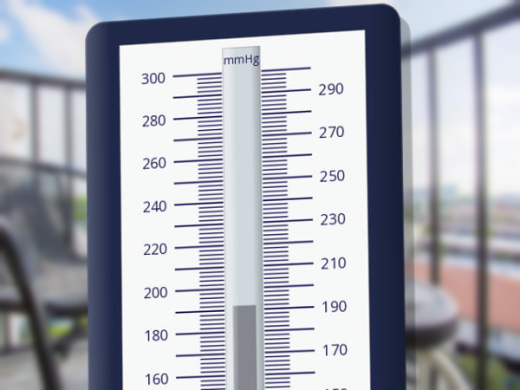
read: 192 mmHg
